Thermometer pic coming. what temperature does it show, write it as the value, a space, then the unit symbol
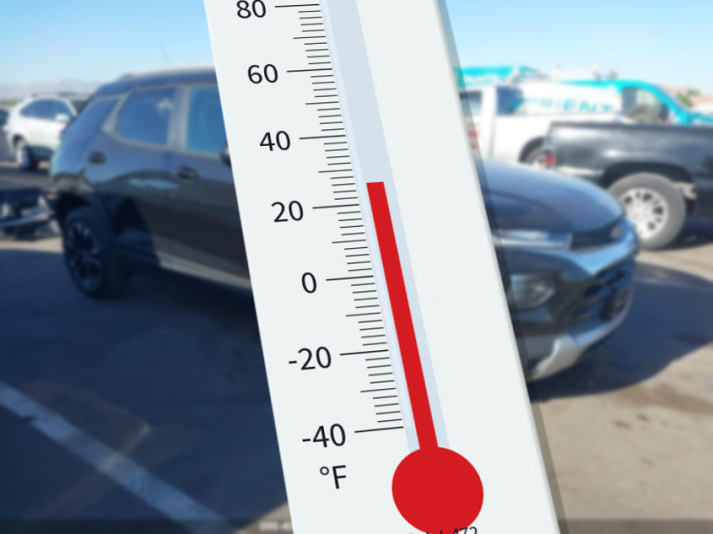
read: 26 °F
